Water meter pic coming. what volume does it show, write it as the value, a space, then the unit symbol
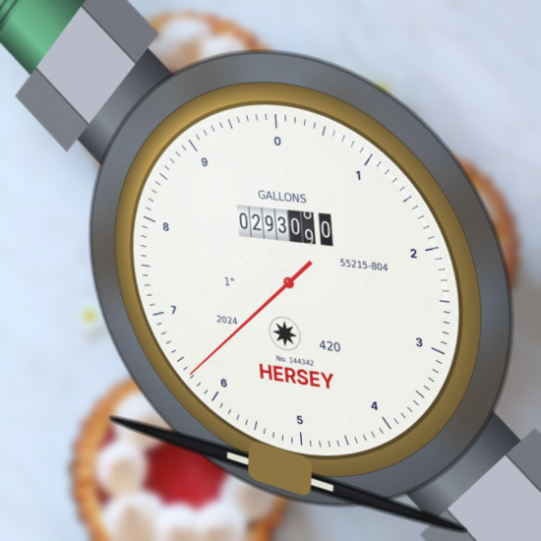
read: 293086.3 gal
